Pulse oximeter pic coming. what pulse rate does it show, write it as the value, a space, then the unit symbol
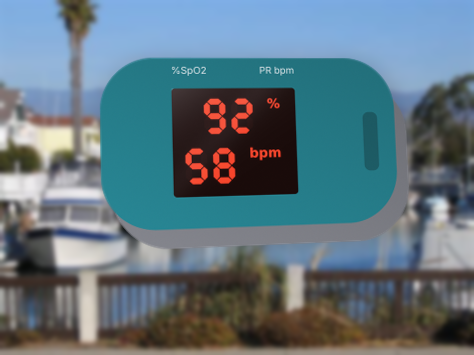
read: 58 bpm
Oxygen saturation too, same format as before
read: 92 %
